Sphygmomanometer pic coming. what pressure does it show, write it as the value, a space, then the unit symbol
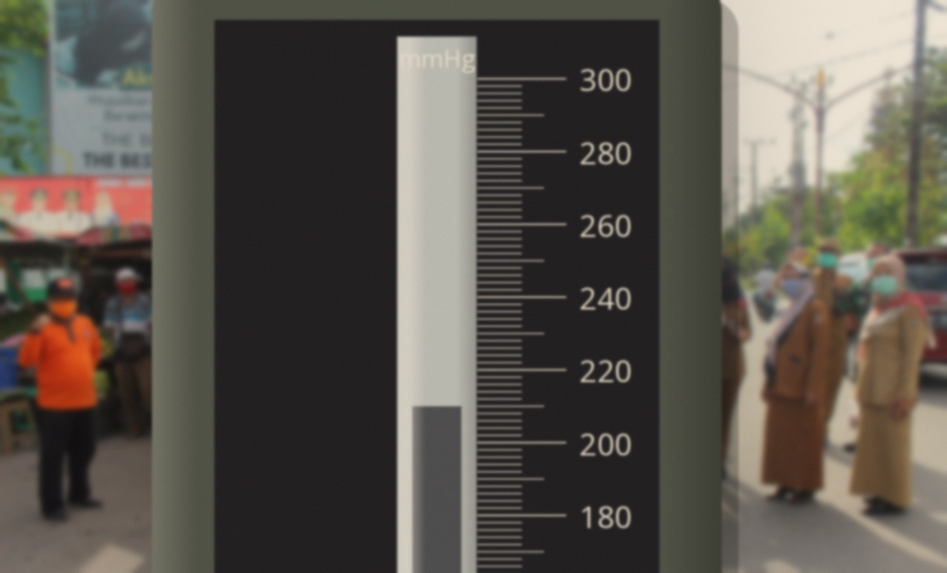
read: 210 mmHg
